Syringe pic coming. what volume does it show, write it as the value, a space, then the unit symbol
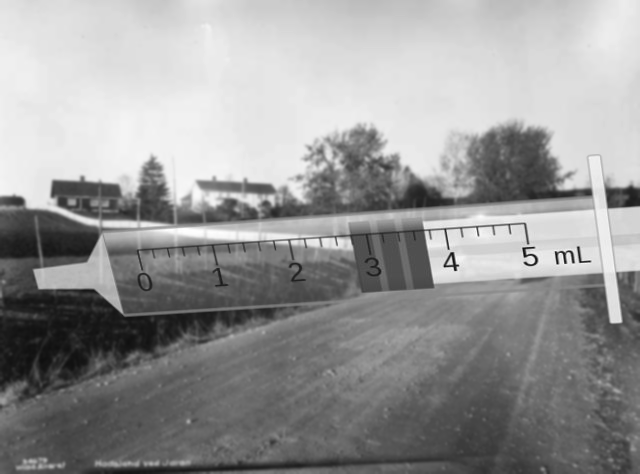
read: 2.8 mL
